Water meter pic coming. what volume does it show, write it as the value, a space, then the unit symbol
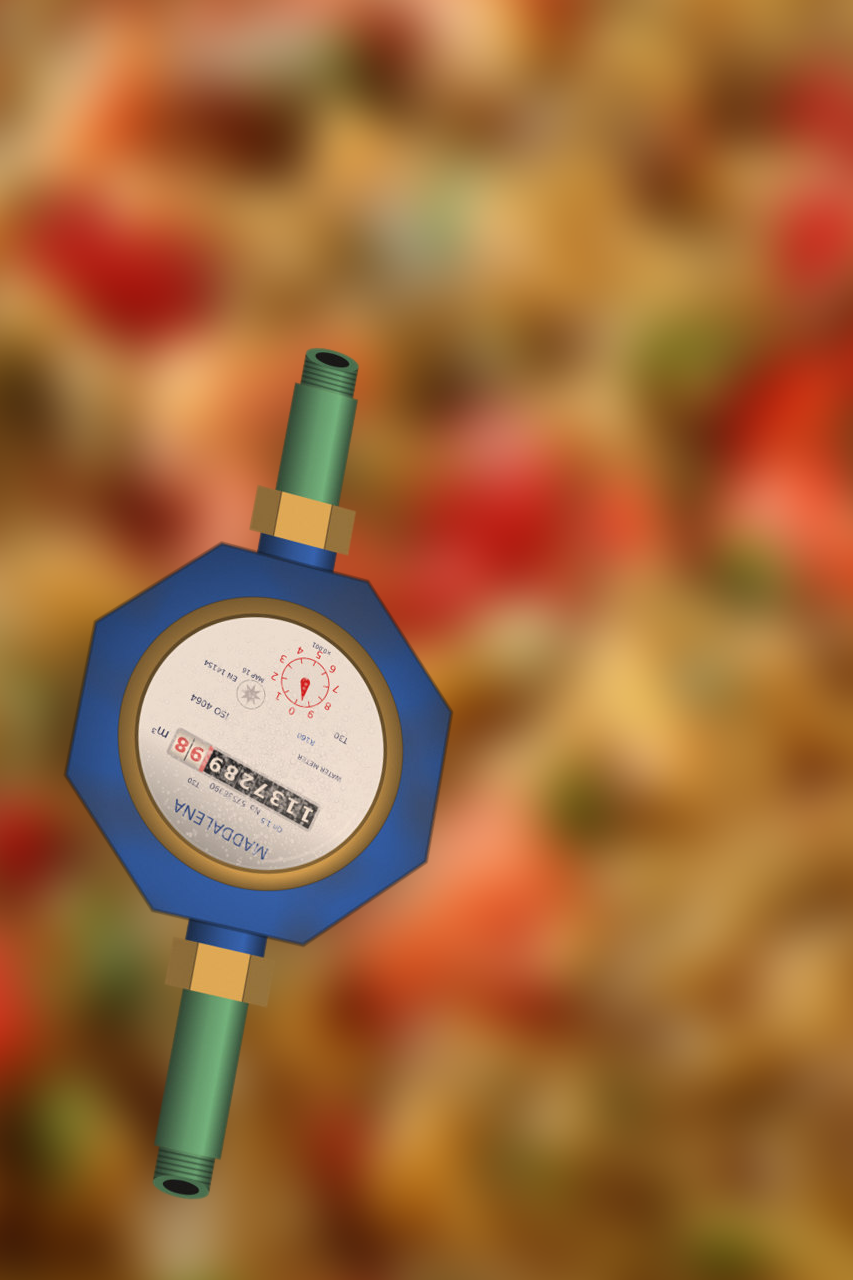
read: 1137289.979 m³
